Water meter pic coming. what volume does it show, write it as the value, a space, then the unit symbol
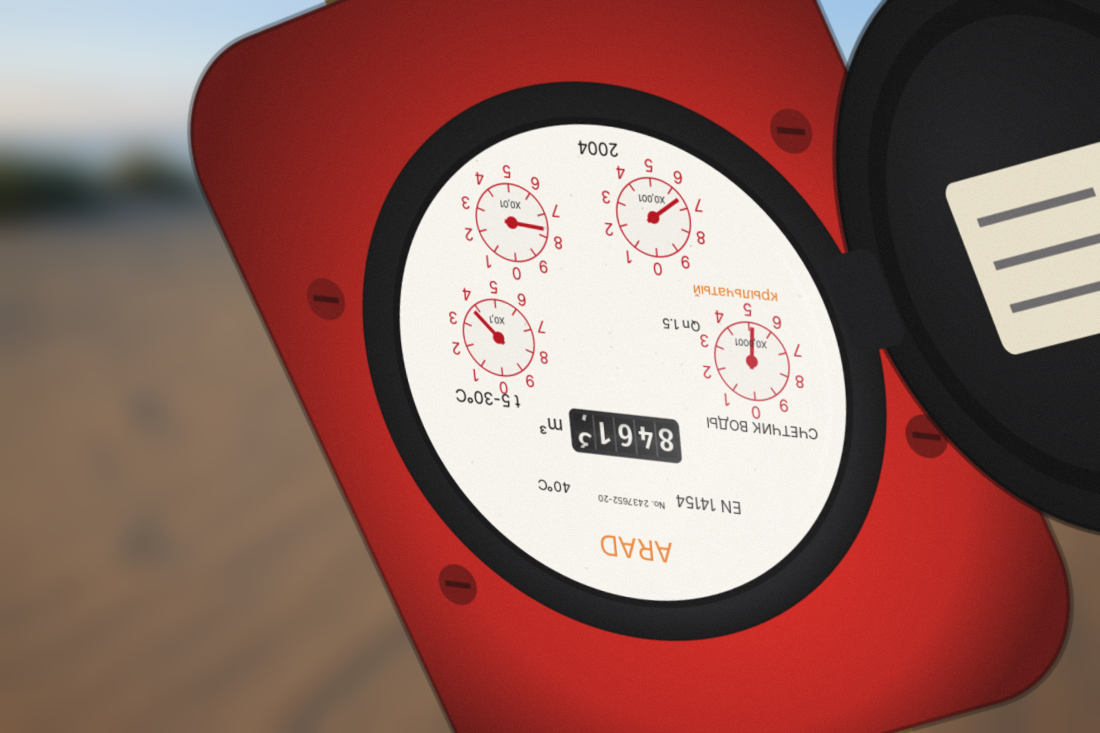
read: 84613.3765 m³
